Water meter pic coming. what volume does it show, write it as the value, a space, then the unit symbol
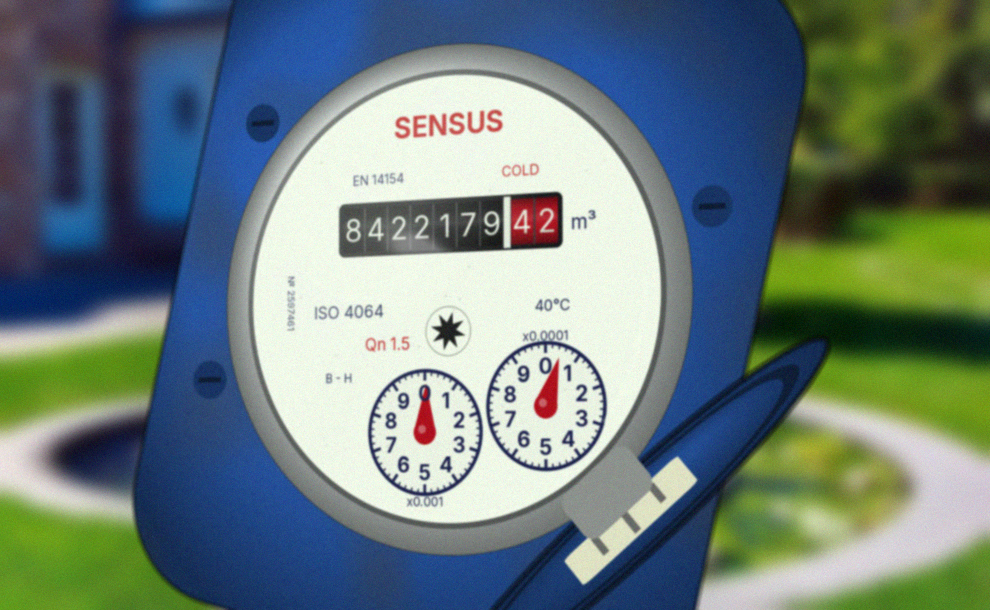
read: 8422179.4200 m³
